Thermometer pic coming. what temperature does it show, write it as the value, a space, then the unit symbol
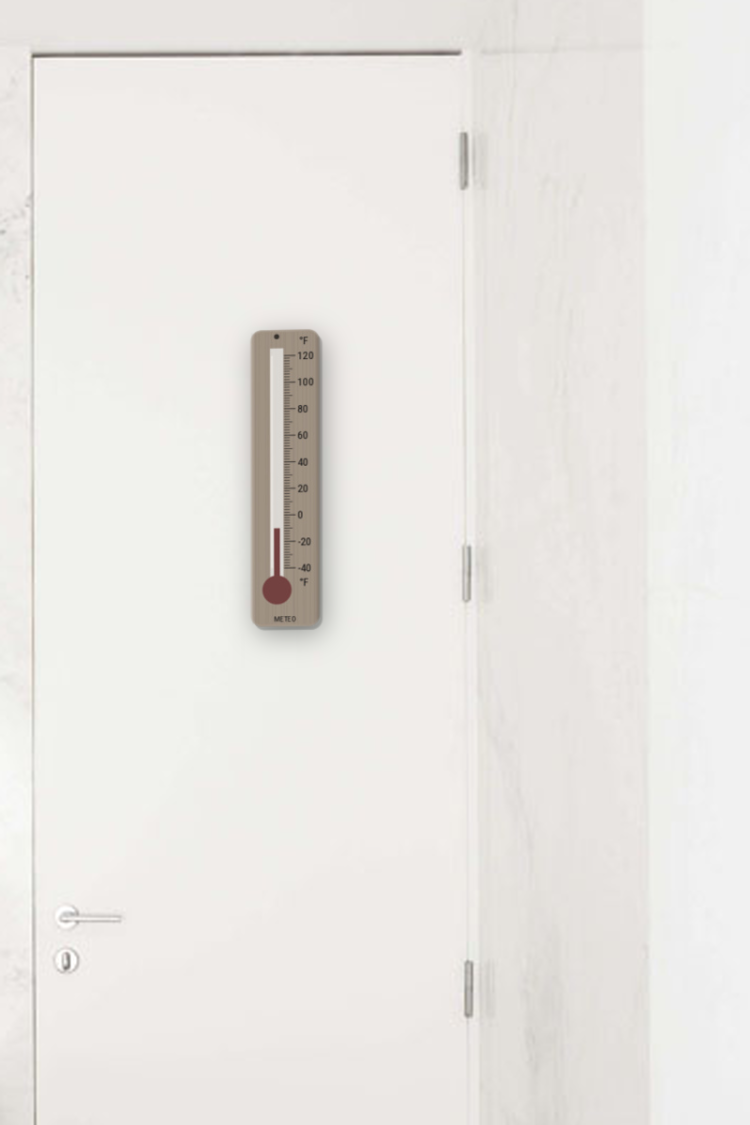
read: -10 °F
